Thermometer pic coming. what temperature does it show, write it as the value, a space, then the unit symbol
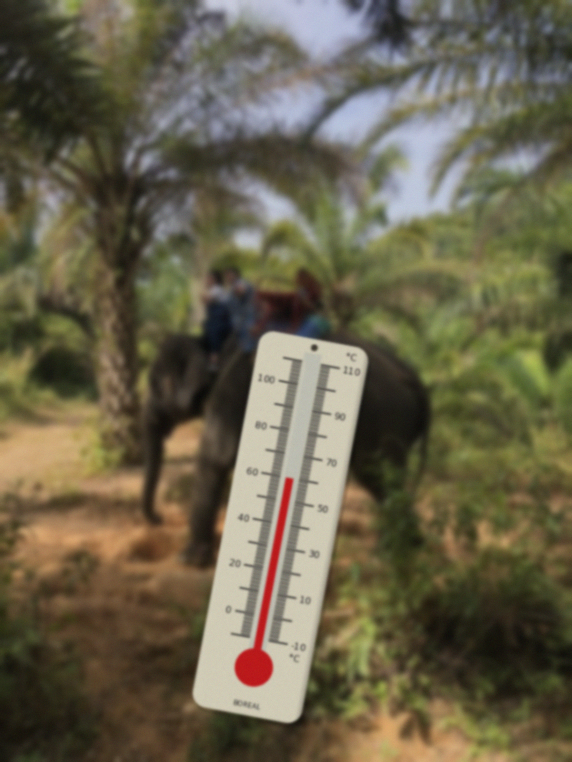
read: 60 °C
